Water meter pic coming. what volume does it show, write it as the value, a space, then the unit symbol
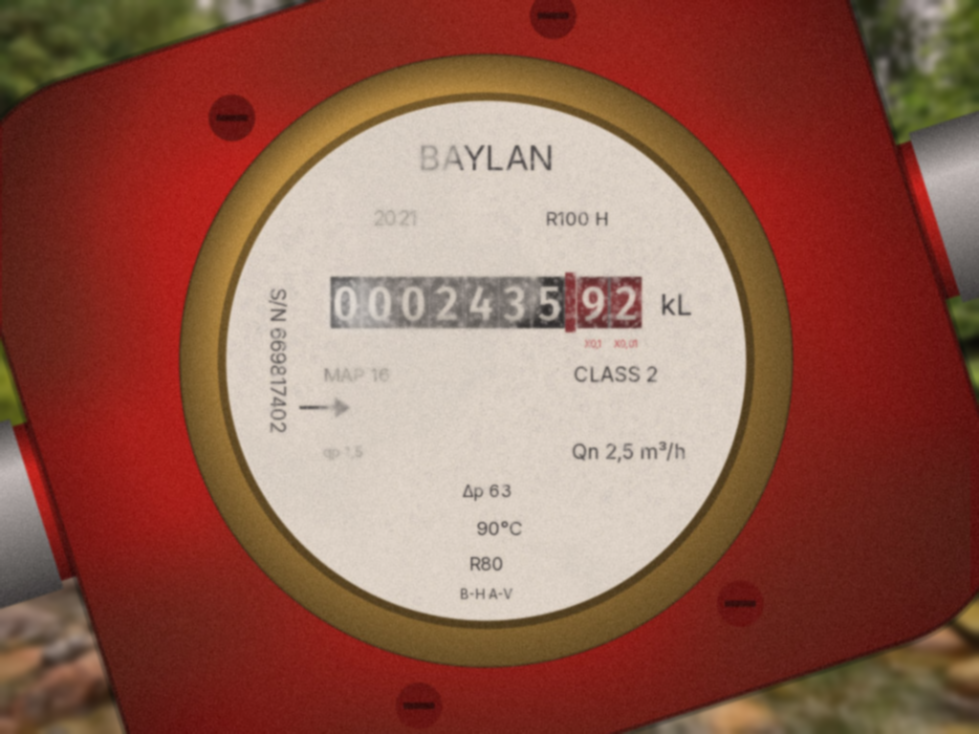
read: 2435.92 kL
